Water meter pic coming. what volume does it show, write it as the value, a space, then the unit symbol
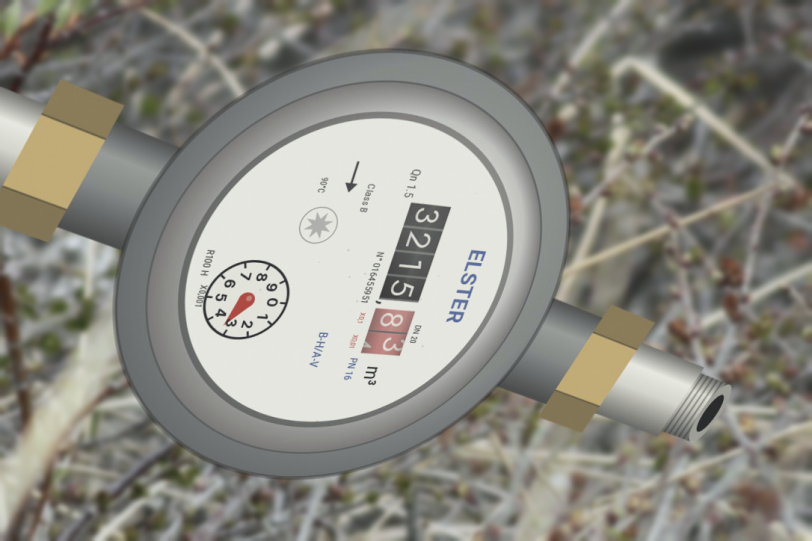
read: 3215.833 m³
